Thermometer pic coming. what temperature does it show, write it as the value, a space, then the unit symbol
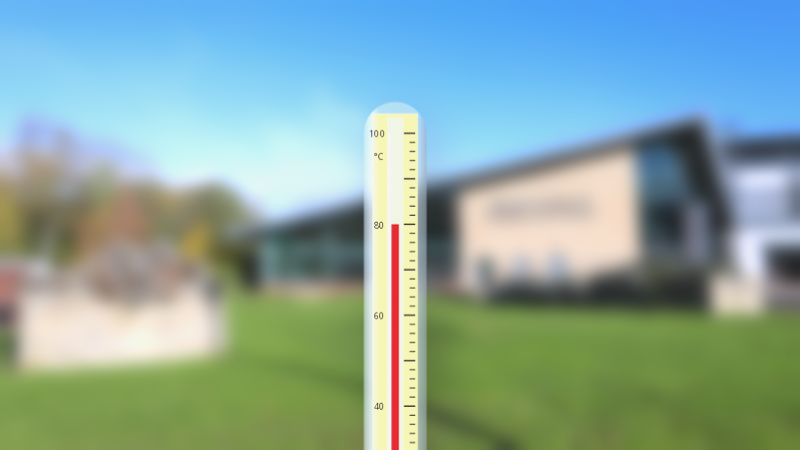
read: 80 °C
